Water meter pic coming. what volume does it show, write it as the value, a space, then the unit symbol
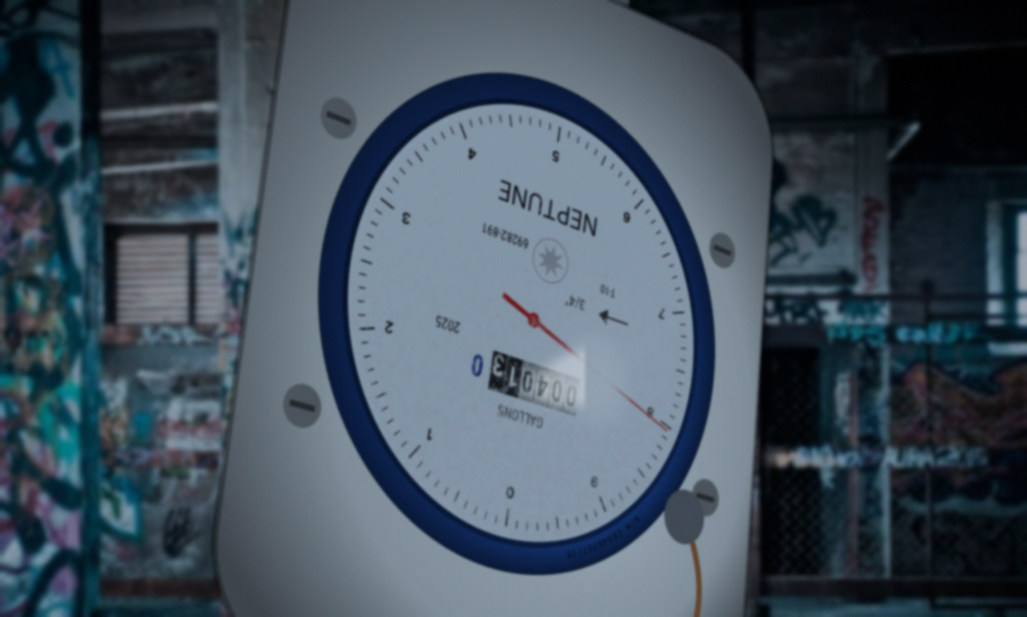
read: 40128.0 gal
